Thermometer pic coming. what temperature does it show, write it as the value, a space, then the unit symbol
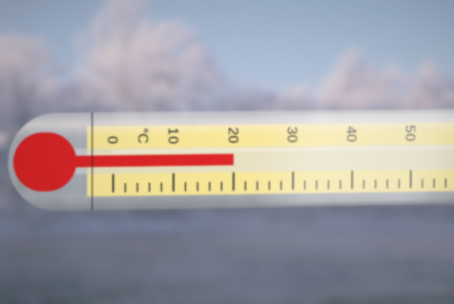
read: 20 °C
